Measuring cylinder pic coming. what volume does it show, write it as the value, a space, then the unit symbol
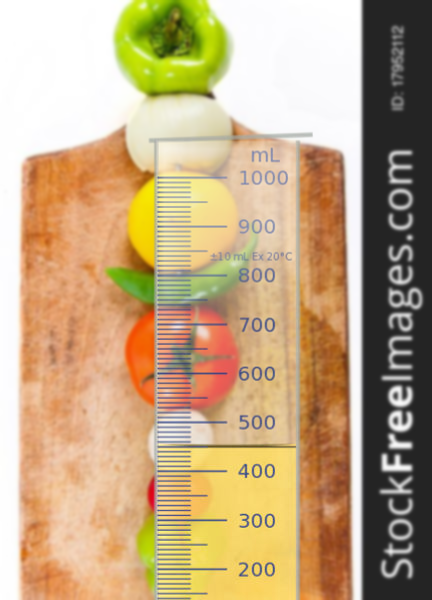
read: 450 mL
